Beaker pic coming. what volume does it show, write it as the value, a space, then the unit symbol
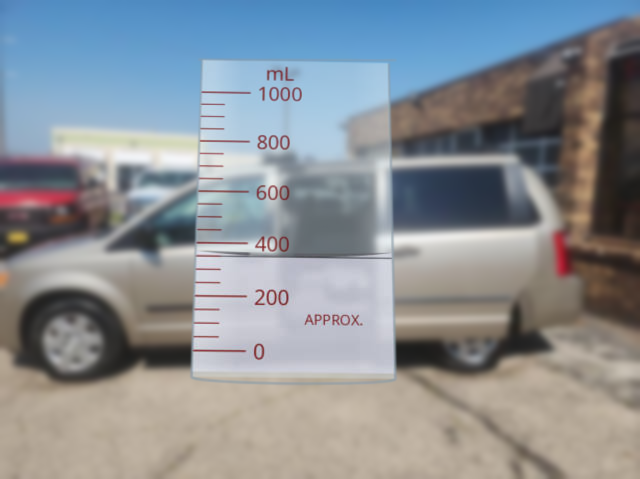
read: 350 mL
